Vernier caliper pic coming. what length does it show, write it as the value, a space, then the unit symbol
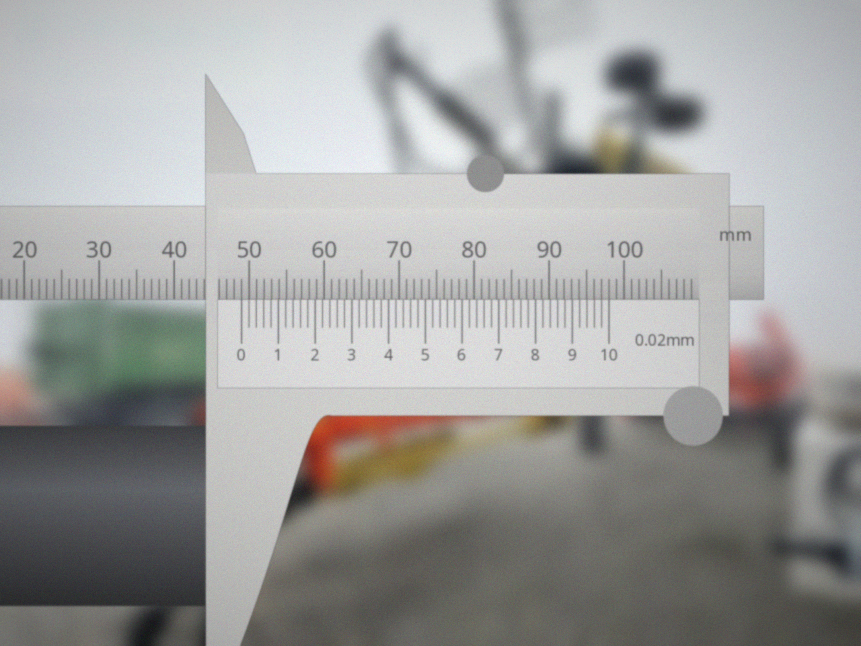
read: 49.0 mm
